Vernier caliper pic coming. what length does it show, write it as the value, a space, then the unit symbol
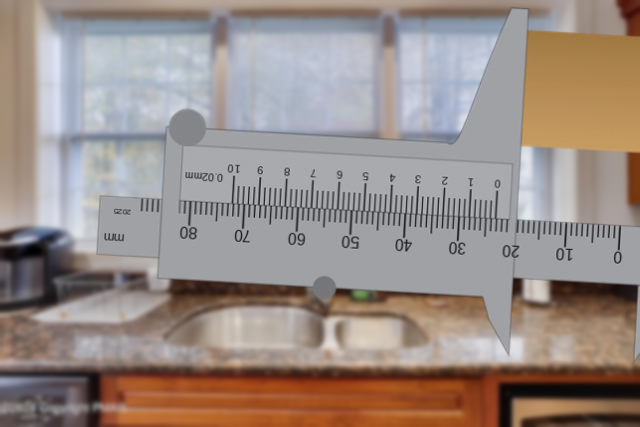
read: 23.2 mm
